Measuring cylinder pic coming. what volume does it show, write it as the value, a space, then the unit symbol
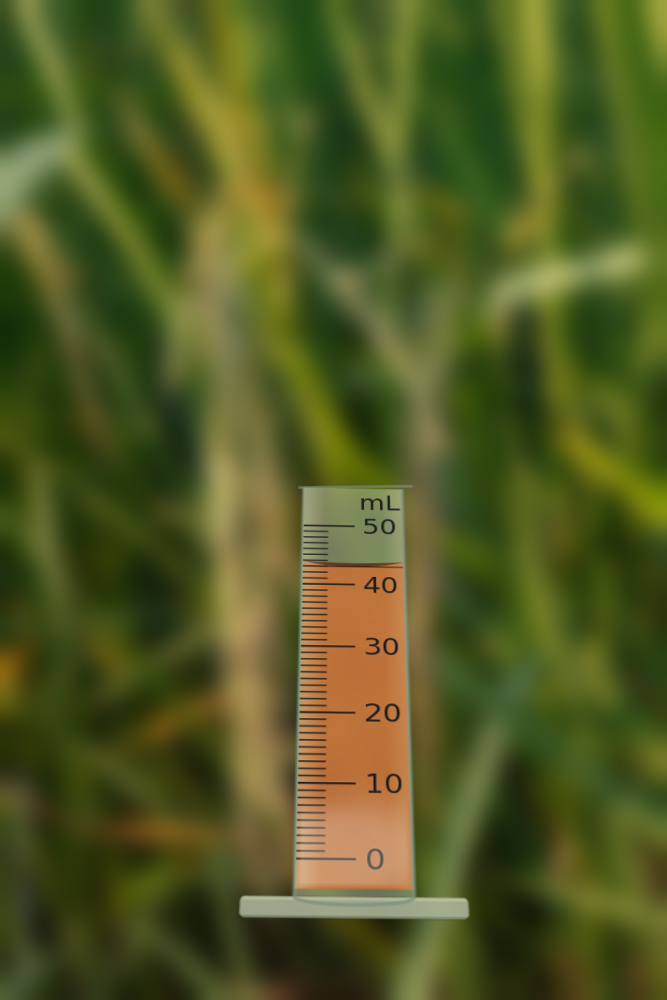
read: 43 mL
